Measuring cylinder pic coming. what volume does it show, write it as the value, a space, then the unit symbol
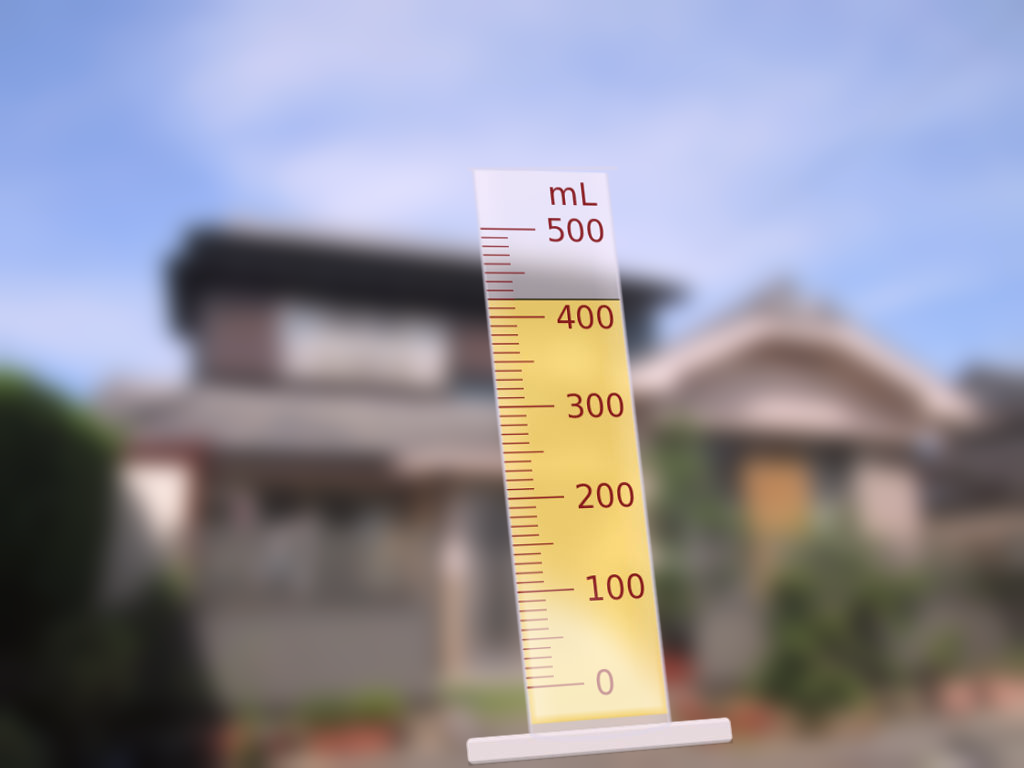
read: 420 mL
